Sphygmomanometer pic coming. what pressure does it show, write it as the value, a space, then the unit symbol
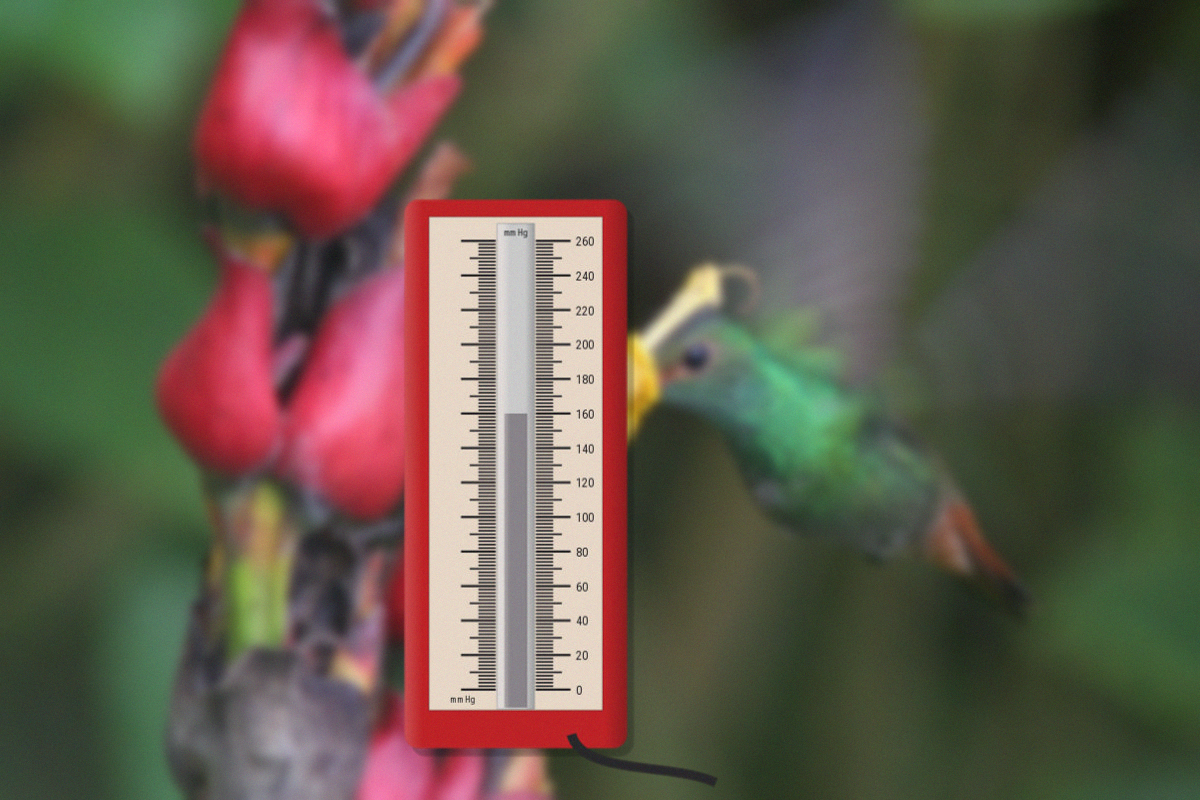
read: 160 mmHg
